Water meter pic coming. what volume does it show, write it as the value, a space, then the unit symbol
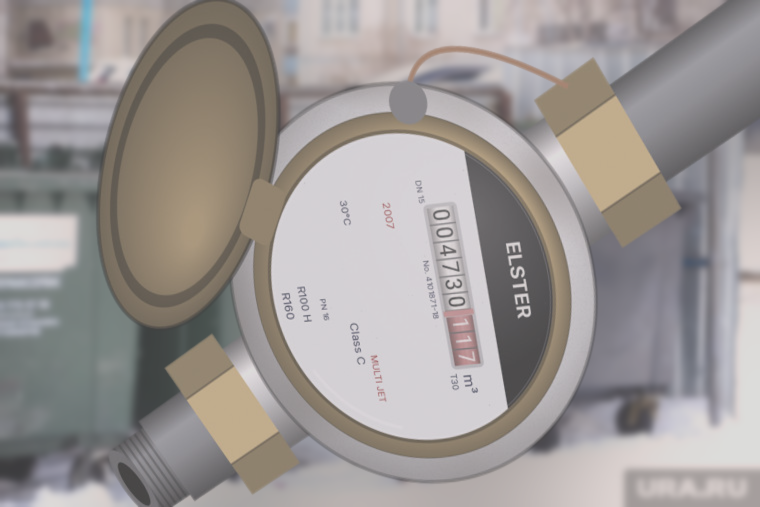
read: 4730.117 m³
